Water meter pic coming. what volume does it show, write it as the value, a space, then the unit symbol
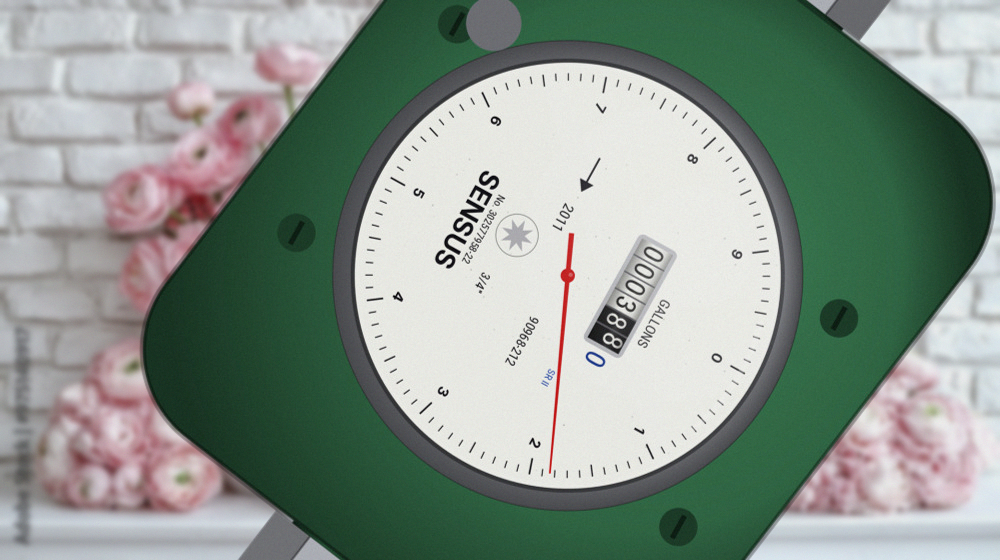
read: 3881.8 gal
